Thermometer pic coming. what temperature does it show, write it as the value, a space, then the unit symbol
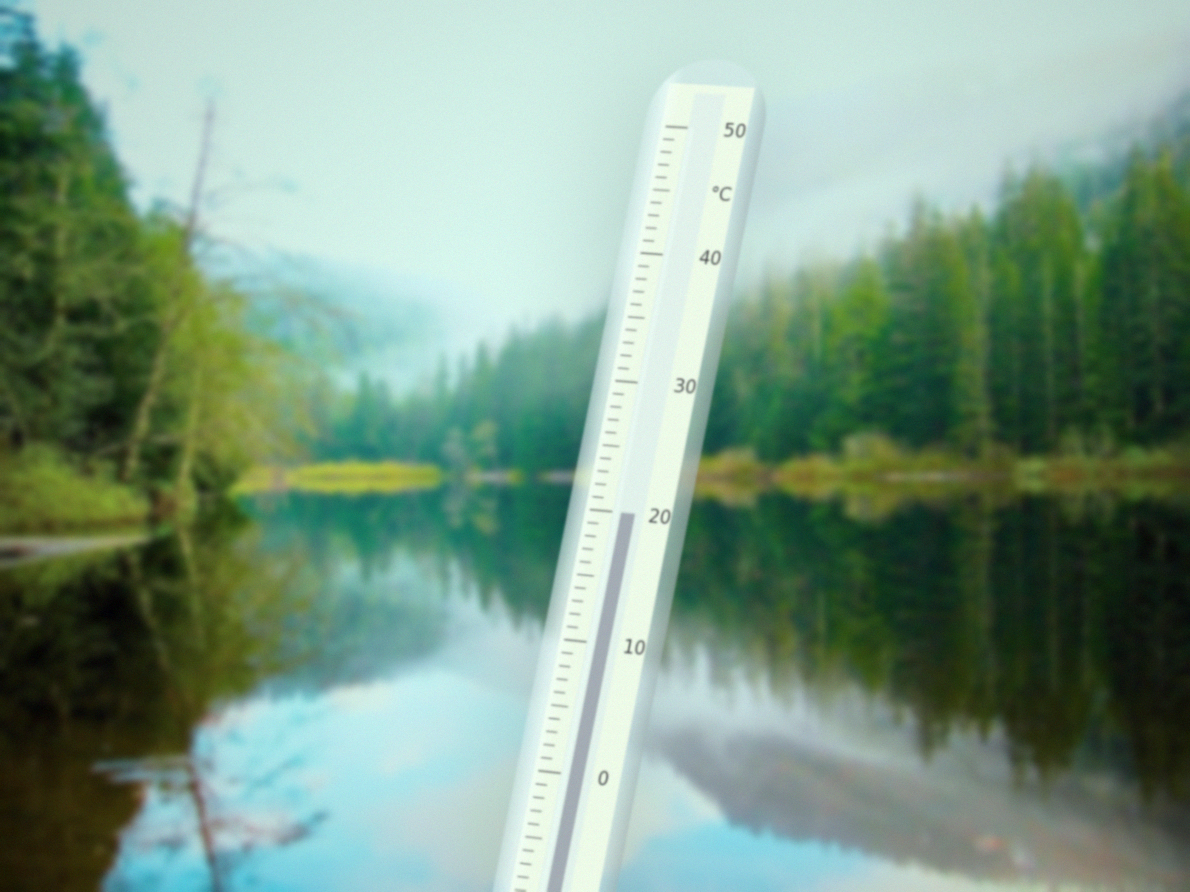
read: 20 °C
